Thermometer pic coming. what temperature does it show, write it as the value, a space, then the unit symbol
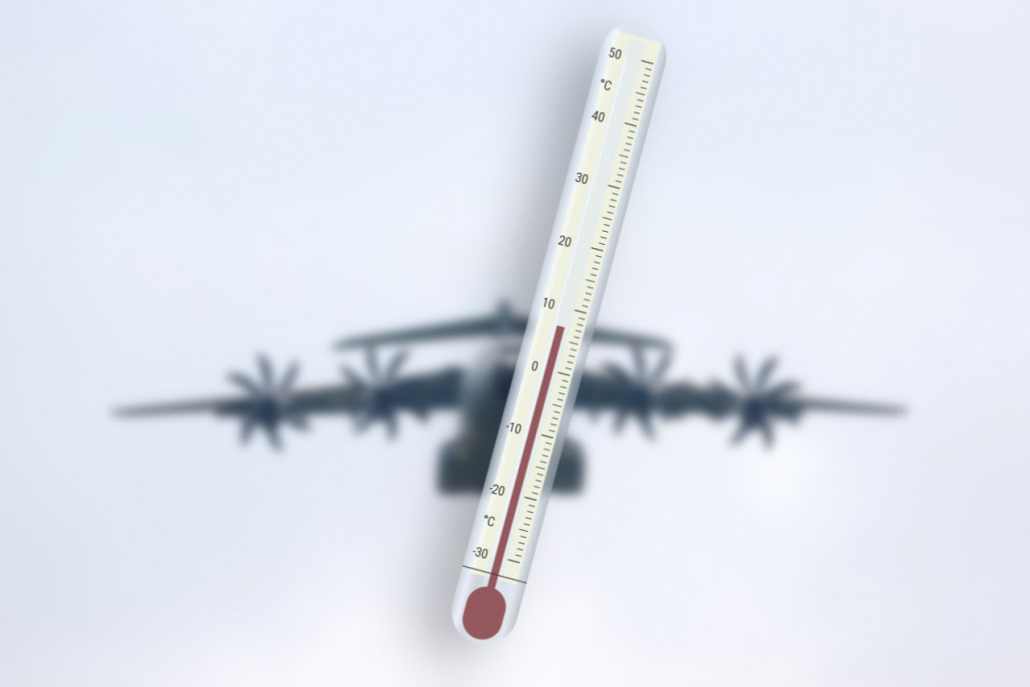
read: 7 °C
